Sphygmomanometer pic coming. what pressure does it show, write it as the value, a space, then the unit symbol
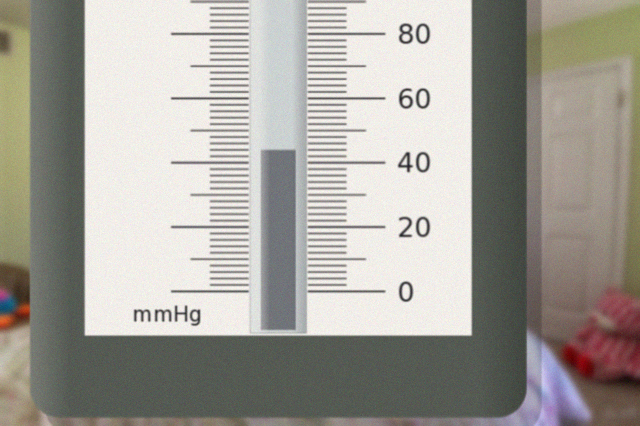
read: 44 mmHg
